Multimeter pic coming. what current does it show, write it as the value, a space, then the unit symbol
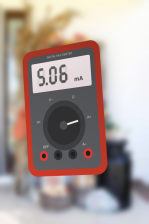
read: 5.06 mA
